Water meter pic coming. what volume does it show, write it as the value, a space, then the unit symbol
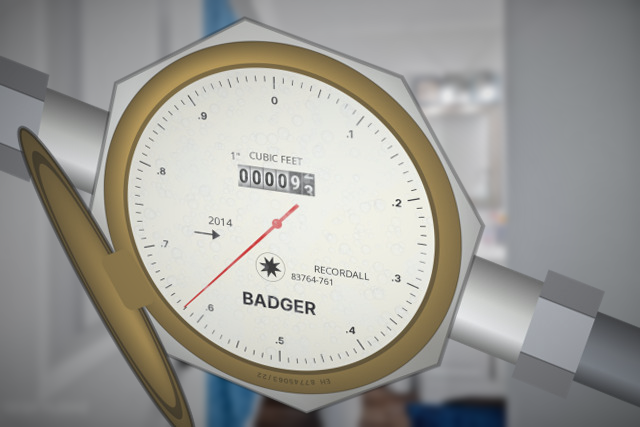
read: 92.62 ft³
